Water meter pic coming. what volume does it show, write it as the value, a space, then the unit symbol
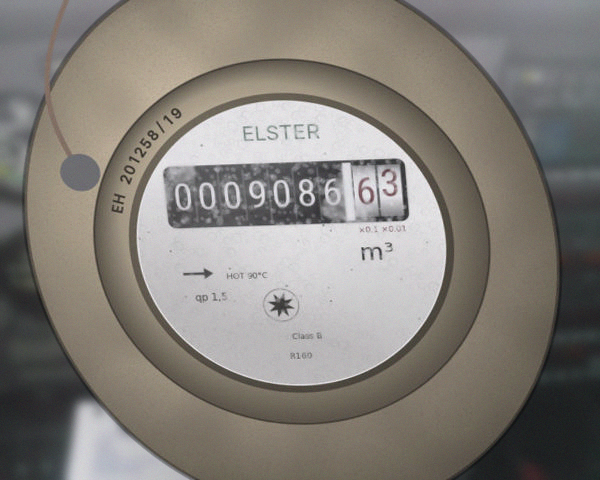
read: 9086.63 m³
